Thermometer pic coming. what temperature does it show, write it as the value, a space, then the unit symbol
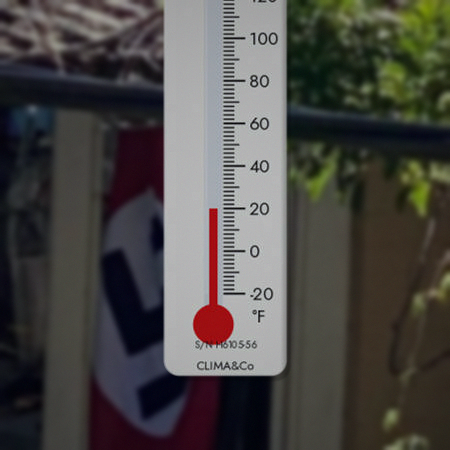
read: 20 °F
